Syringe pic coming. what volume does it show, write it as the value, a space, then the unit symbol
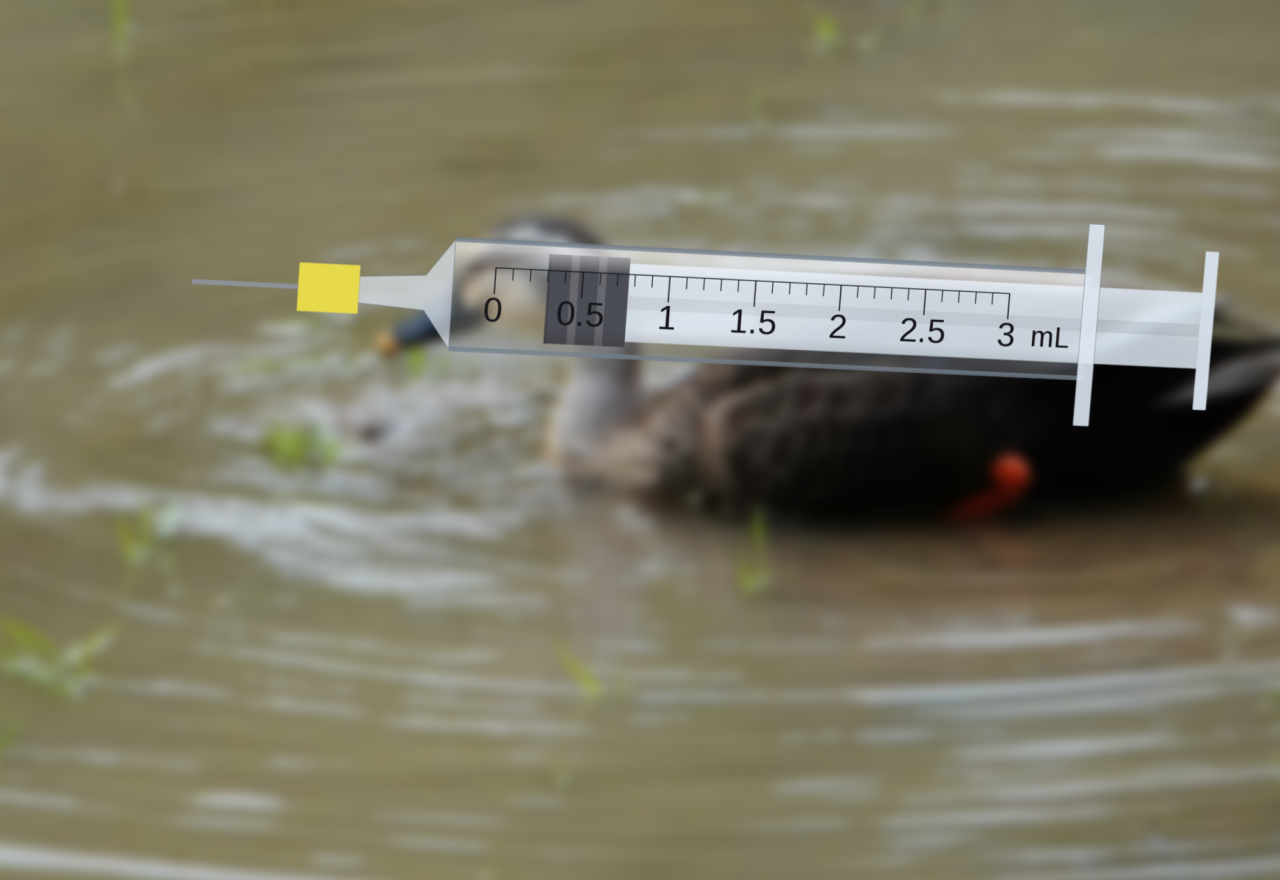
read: 0.3 mL
